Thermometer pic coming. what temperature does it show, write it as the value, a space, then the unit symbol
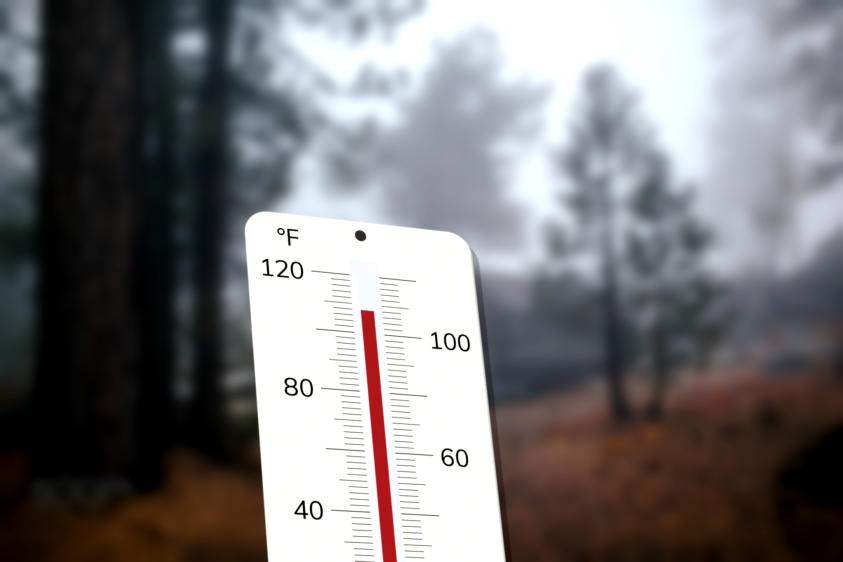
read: 108 °F
